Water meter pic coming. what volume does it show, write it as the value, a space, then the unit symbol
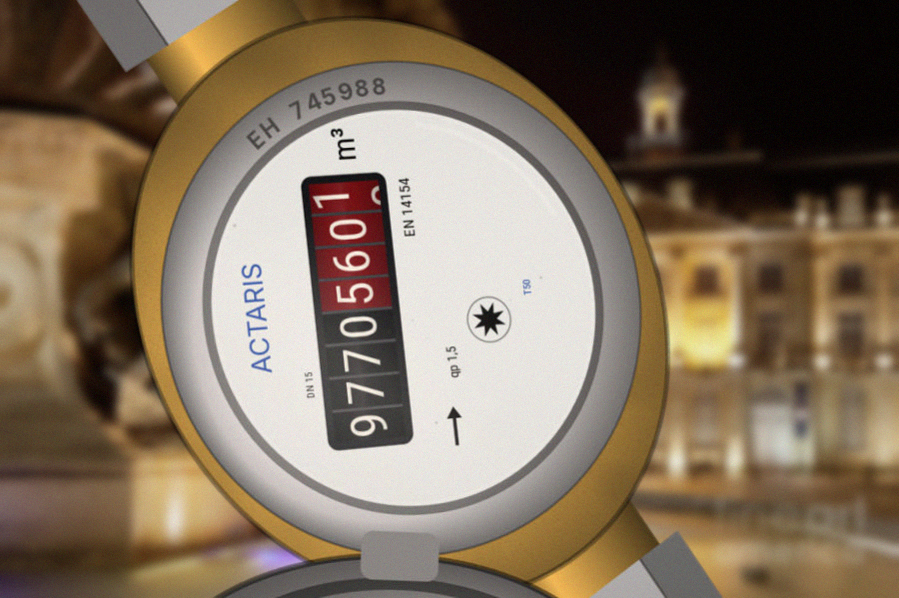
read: 9770.5601 m³
